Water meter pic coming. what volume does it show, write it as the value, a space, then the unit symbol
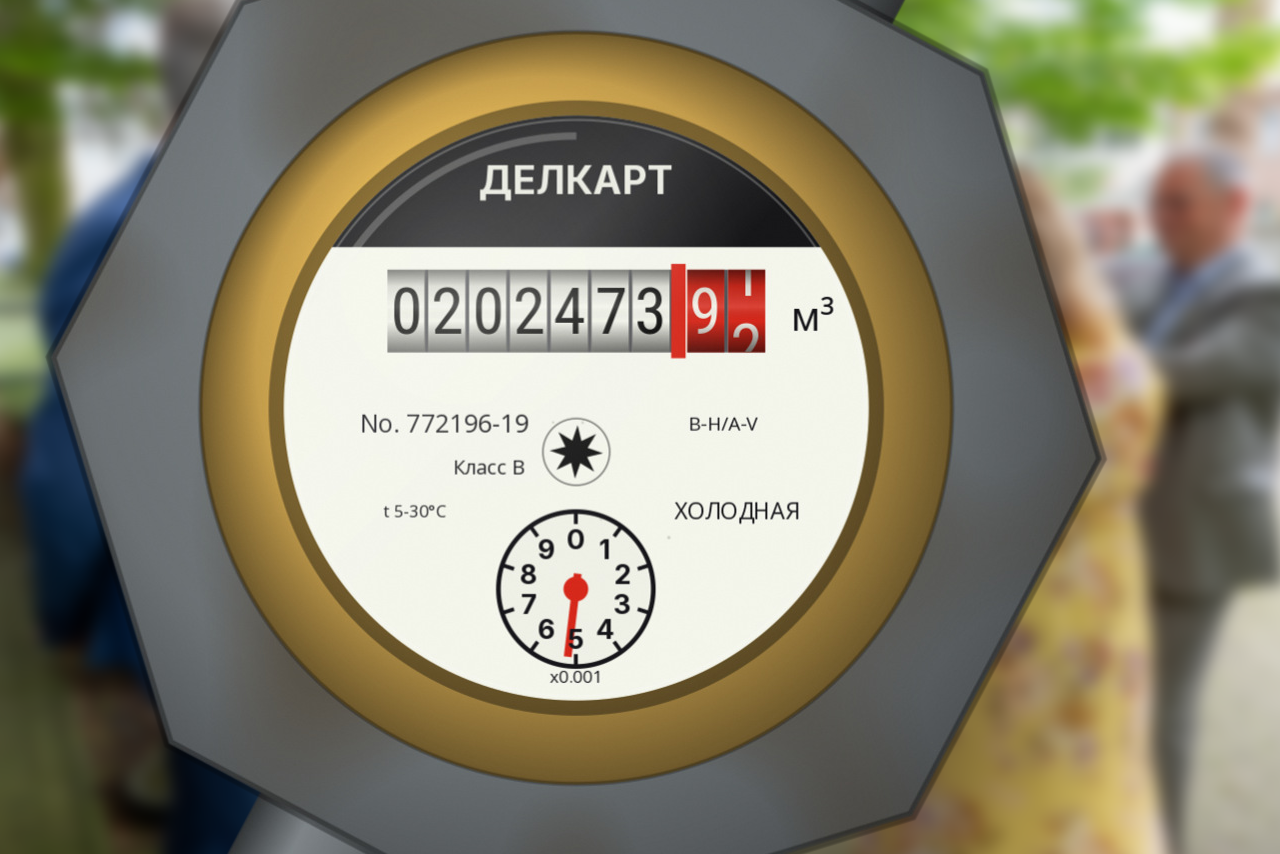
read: 202473.915 m³
